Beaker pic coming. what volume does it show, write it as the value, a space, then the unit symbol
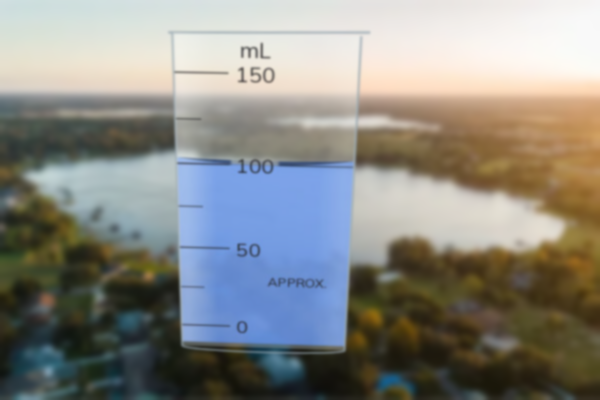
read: 100 mL
